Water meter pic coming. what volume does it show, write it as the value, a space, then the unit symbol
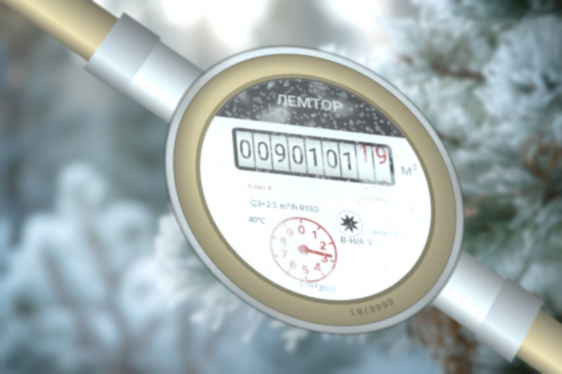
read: 90101.192 m³
